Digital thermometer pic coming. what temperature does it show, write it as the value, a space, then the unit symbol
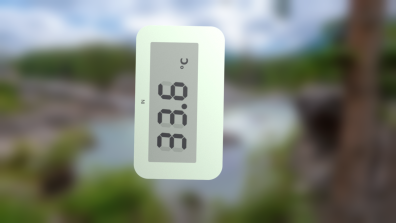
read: 33.6 °C
